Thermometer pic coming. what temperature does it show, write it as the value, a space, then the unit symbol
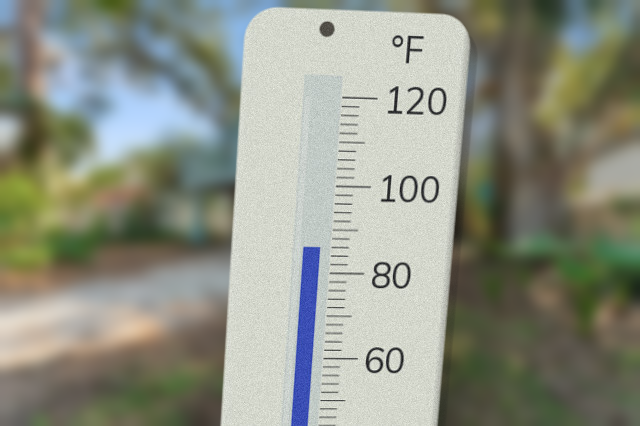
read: 86 °F
